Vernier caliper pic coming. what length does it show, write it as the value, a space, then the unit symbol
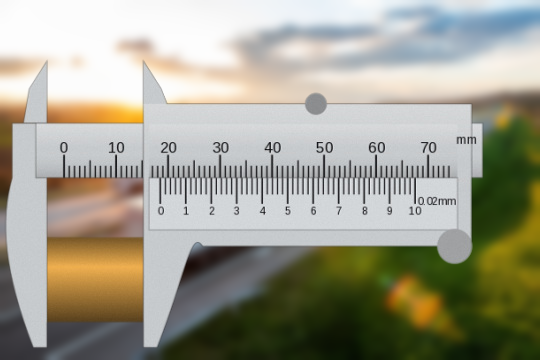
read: 18.5 mm
